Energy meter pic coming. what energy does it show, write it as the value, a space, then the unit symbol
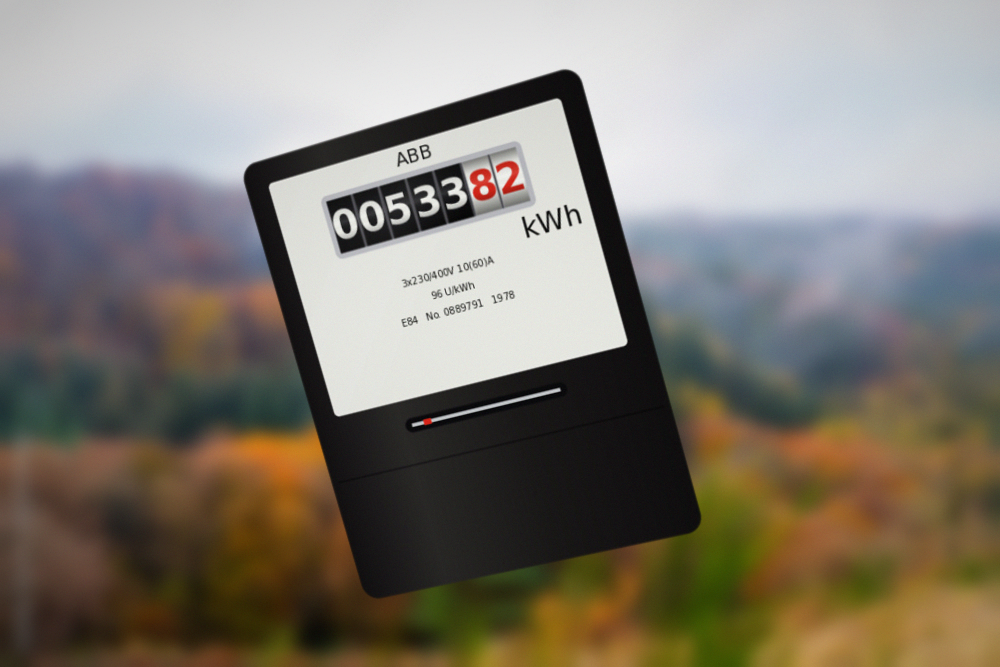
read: 533.82 kWh
